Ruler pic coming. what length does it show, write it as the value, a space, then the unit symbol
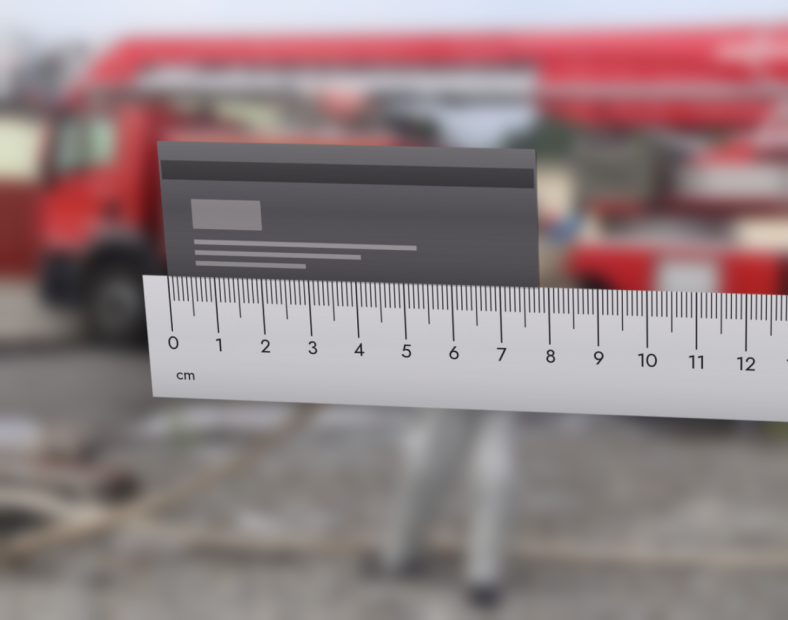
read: 7.8 cm
